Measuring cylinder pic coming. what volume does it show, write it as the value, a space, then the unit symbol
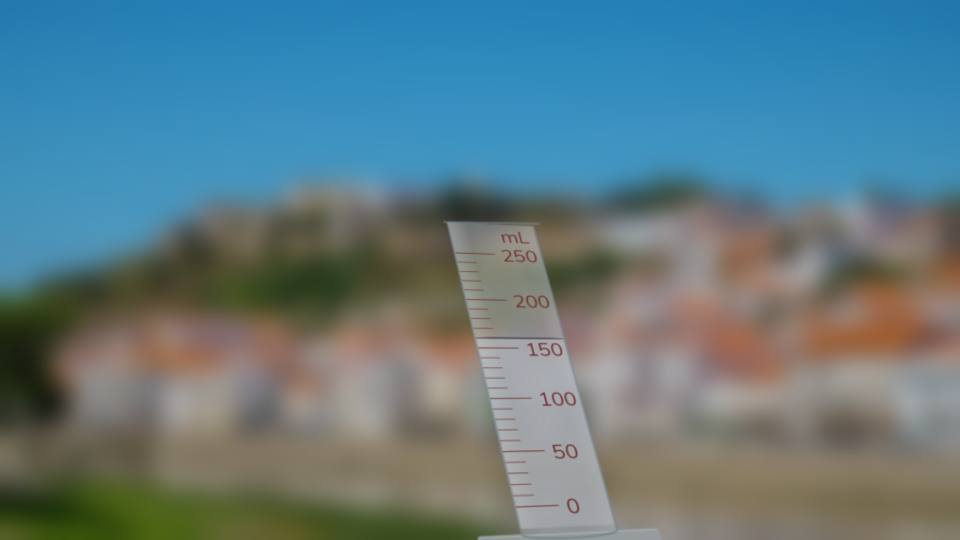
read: 160 mL
